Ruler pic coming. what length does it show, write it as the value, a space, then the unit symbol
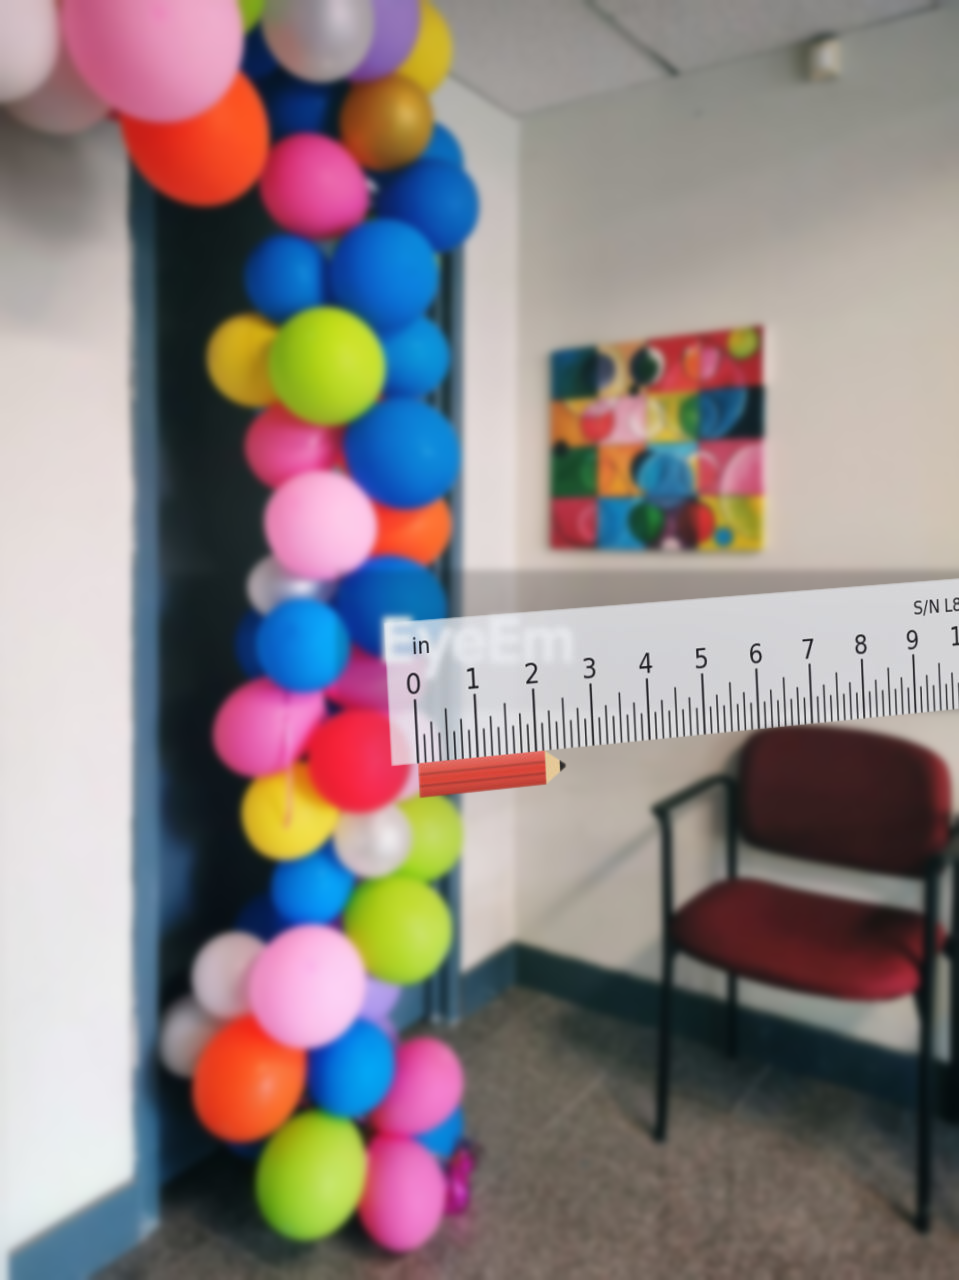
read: 2.5 in
